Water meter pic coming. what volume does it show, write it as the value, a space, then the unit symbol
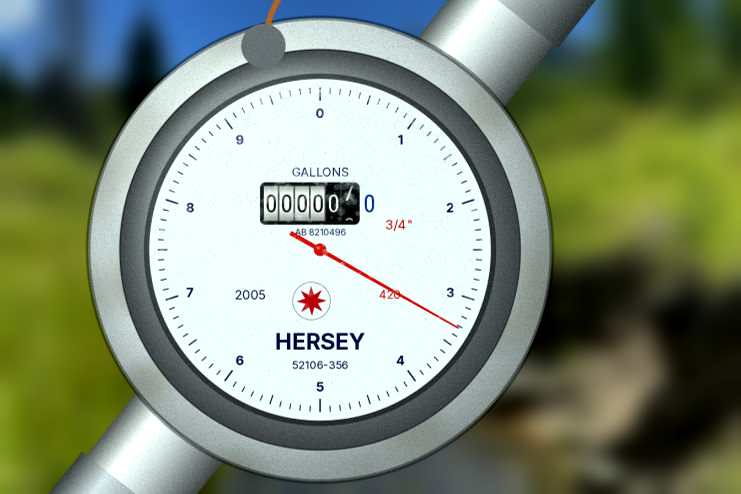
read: 73.3 gal
